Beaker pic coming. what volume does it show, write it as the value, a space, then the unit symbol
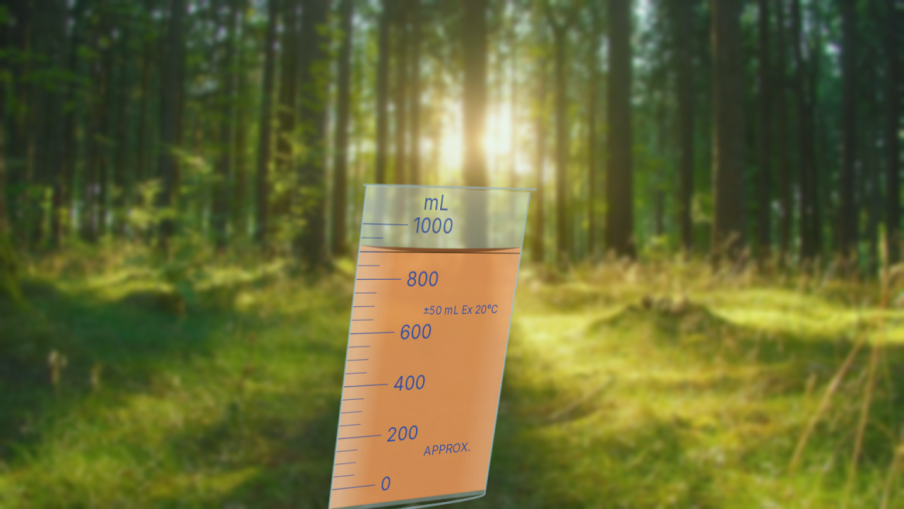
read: 900 mL
